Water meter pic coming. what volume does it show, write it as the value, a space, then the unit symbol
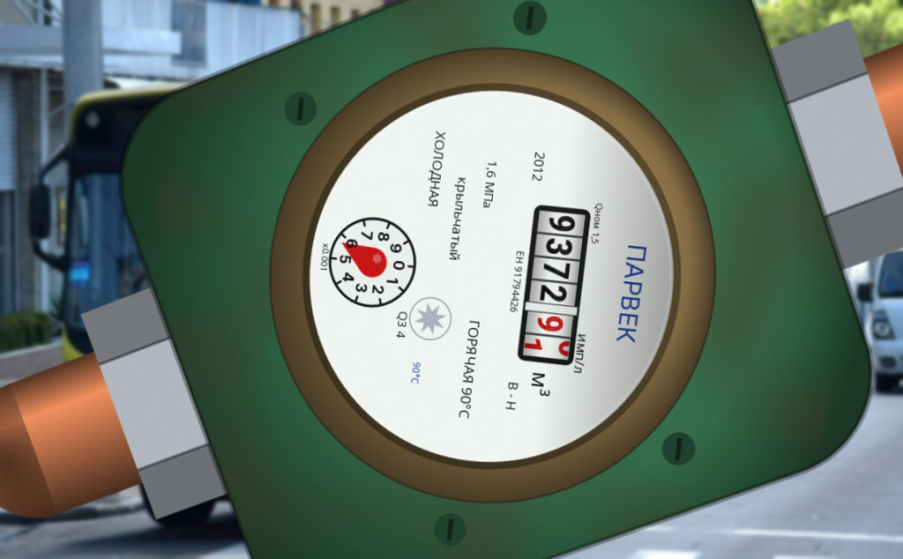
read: 9372.905 m³
